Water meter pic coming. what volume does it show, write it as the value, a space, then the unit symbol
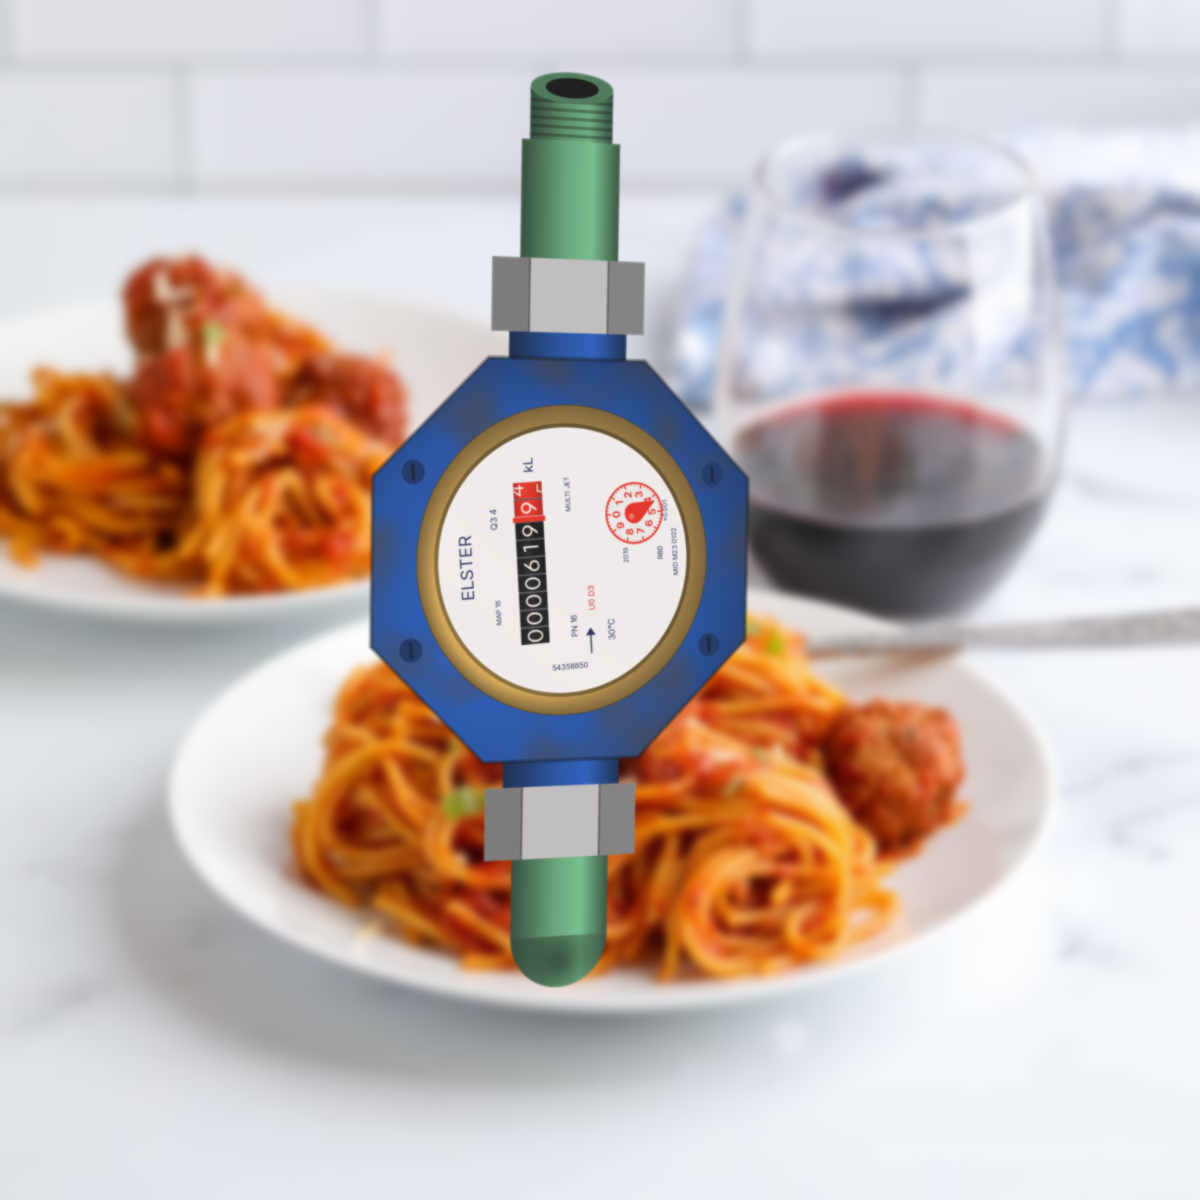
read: 619.944 kL
